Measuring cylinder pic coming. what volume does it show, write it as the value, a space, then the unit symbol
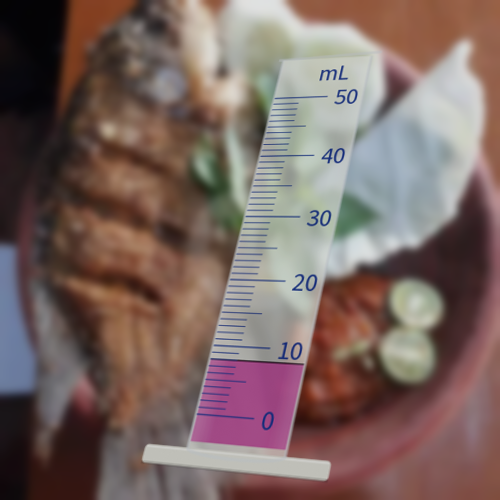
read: 8 mL
